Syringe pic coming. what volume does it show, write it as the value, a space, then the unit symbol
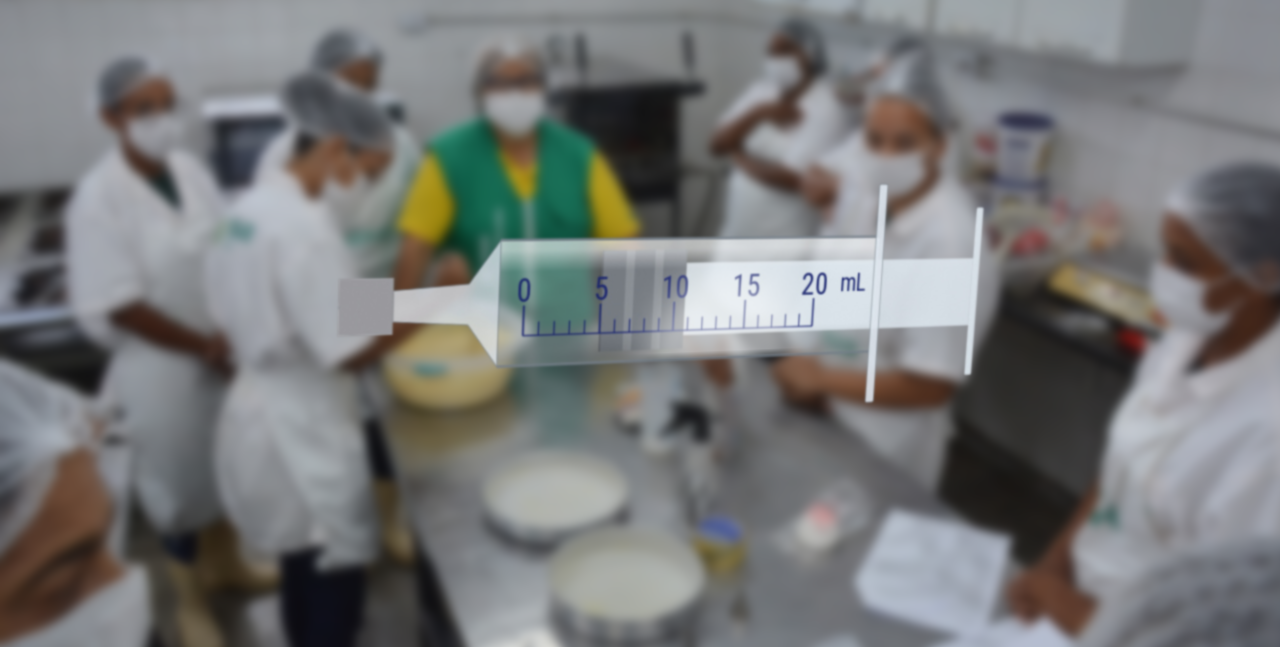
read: 5 mL
